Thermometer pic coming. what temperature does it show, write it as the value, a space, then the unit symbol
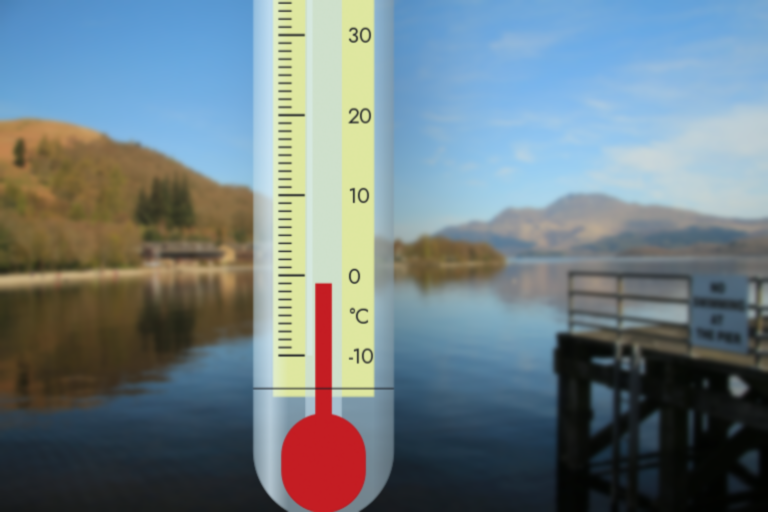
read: -1 °C
